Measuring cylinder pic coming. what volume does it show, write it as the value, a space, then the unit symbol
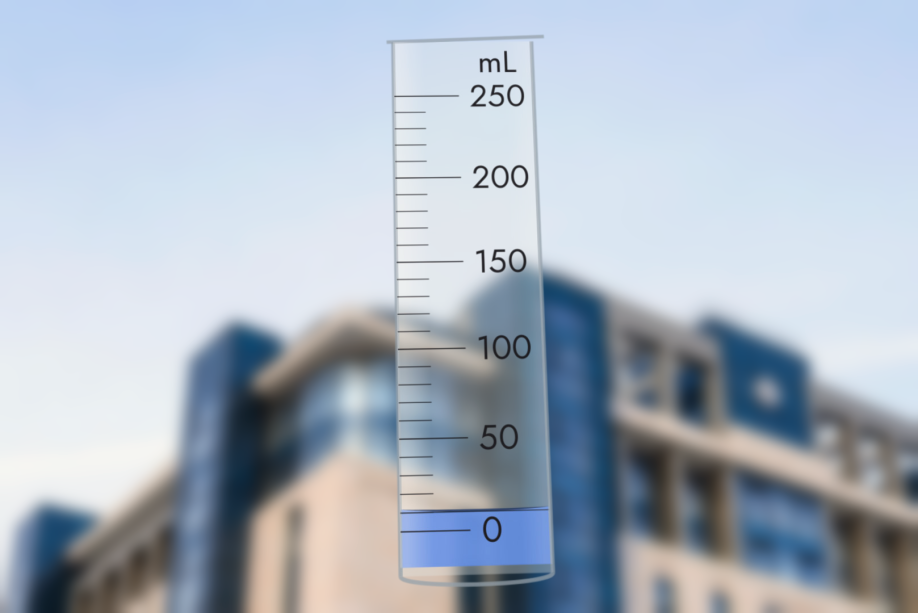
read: 10 mL
